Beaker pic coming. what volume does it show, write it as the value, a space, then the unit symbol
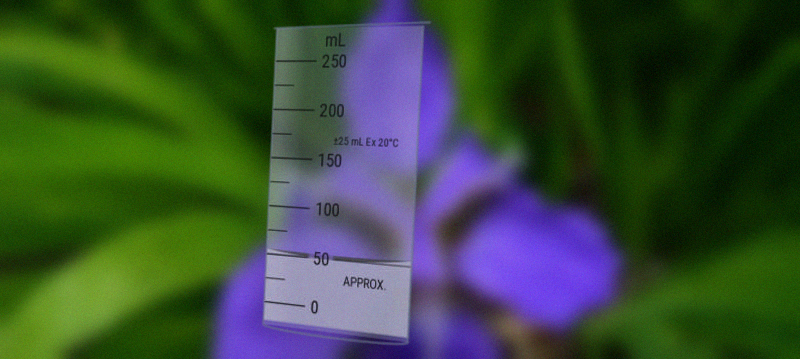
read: 50 mL
